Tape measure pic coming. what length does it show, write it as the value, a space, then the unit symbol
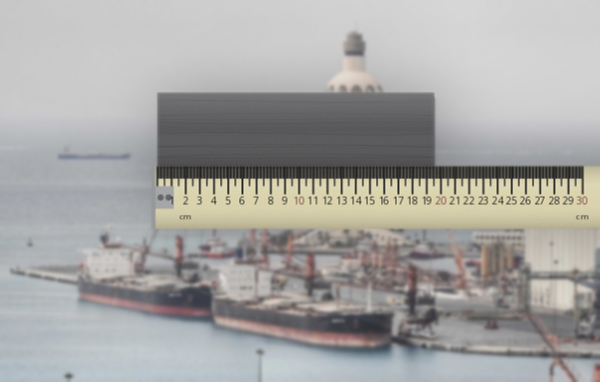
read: 19.5 cm
